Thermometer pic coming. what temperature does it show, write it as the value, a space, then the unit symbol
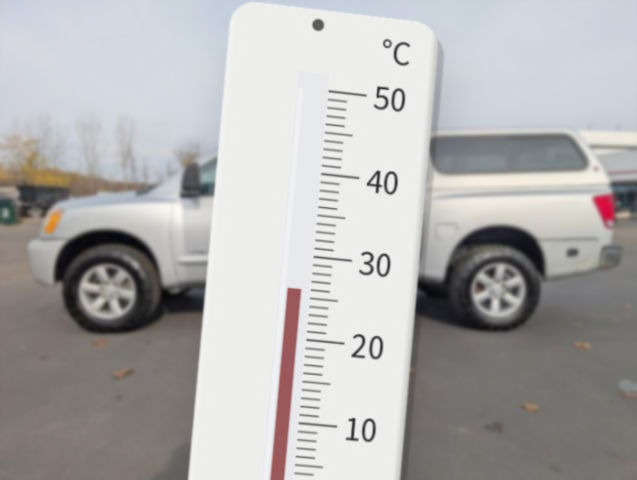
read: 26 °C
